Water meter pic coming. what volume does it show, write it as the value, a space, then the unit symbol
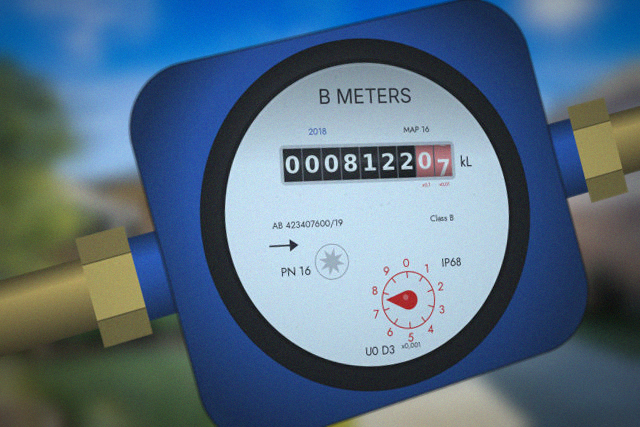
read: 8122.067 kL
